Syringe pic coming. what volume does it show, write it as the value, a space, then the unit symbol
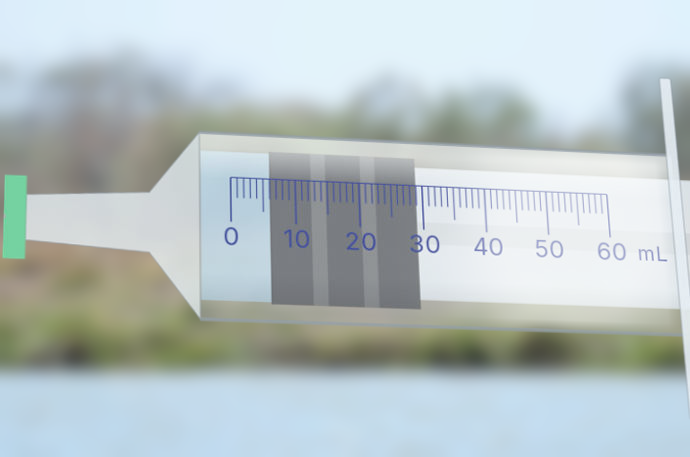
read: 6 mL
